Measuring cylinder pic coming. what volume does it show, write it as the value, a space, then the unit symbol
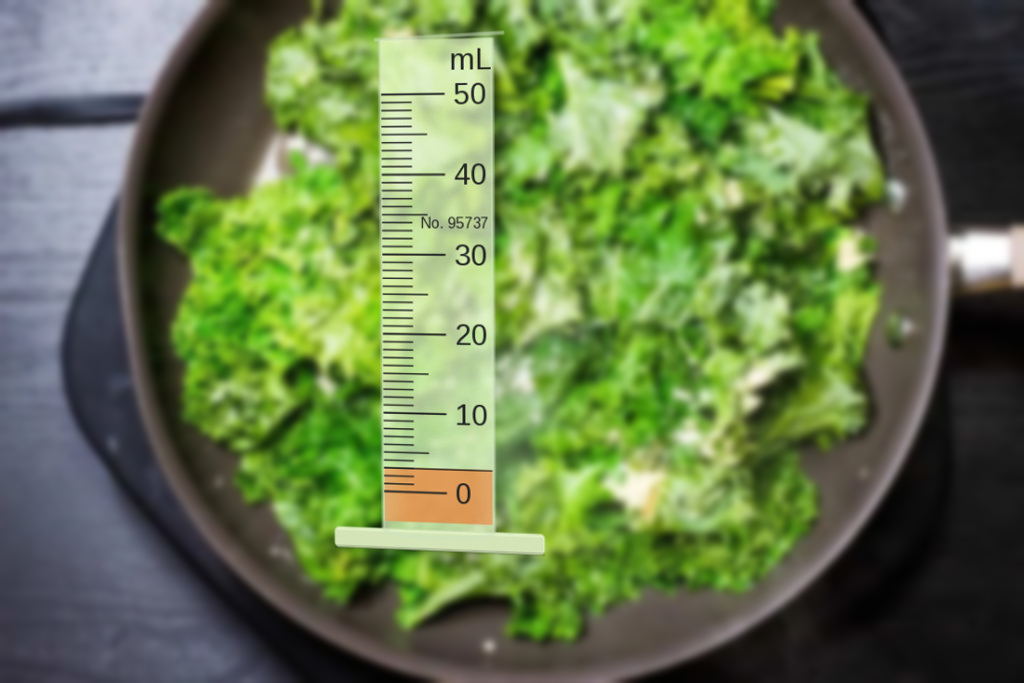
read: 3 mL
